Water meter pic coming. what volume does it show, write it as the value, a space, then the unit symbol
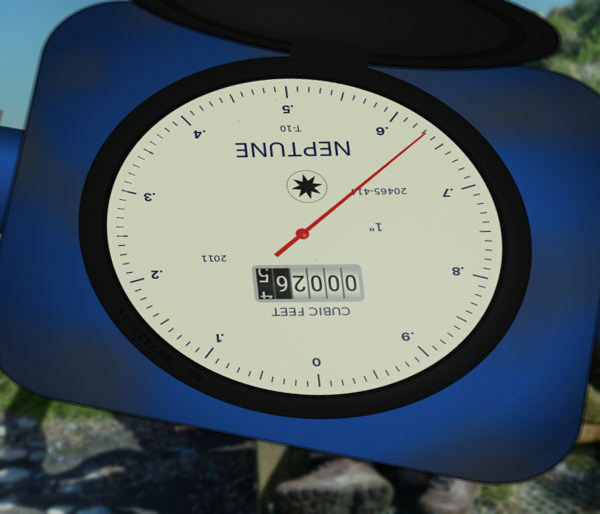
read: 264.63 ft³
